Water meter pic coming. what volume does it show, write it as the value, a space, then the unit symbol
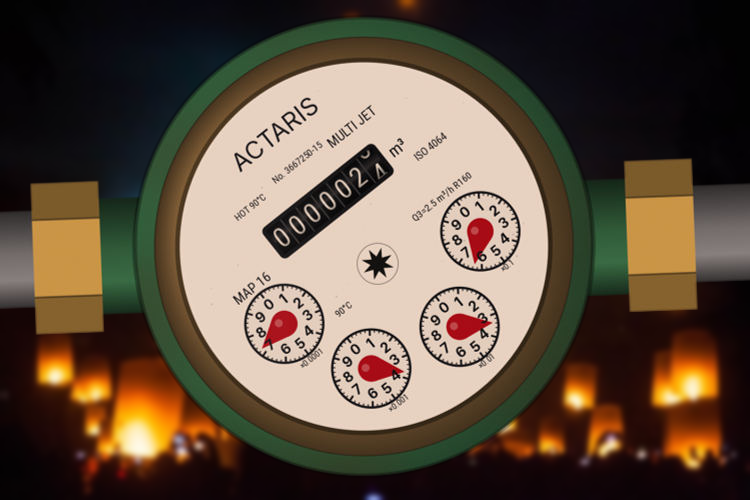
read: 23.6337 m³
